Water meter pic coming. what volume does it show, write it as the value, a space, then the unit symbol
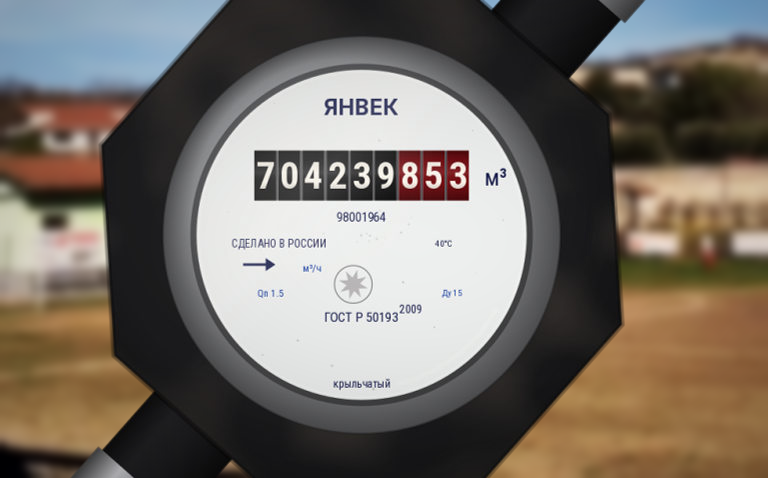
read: 704239.853 m³
